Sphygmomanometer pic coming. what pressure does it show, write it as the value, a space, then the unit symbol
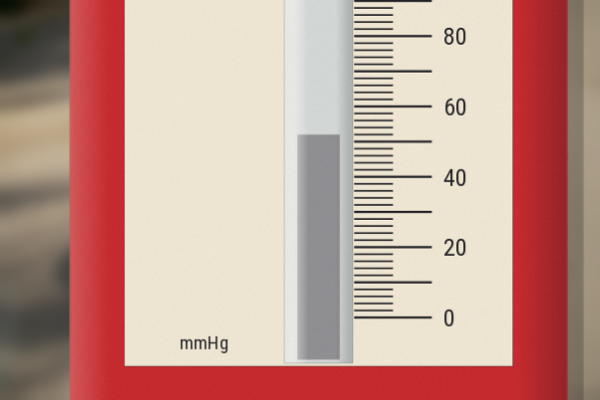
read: 52 mmHg
